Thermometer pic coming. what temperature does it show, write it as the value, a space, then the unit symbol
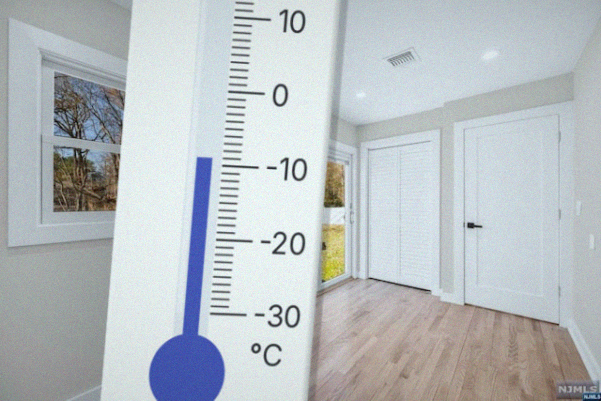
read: -9 °C
